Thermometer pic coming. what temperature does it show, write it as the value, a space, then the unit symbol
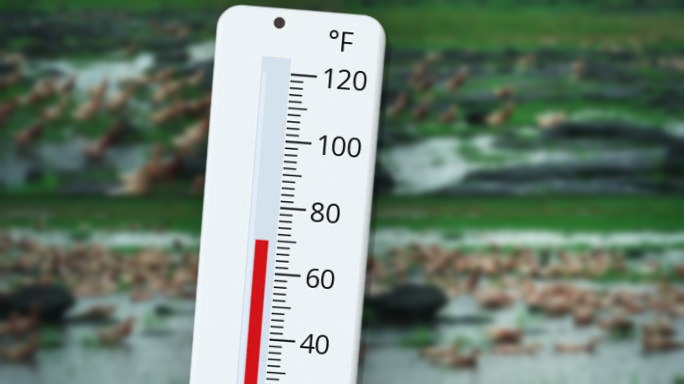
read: 70 °F
